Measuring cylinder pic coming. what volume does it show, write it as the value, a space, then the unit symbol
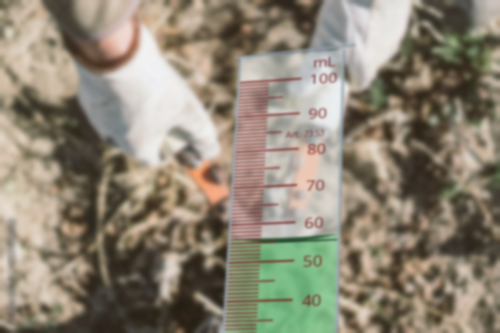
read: 55 mL
